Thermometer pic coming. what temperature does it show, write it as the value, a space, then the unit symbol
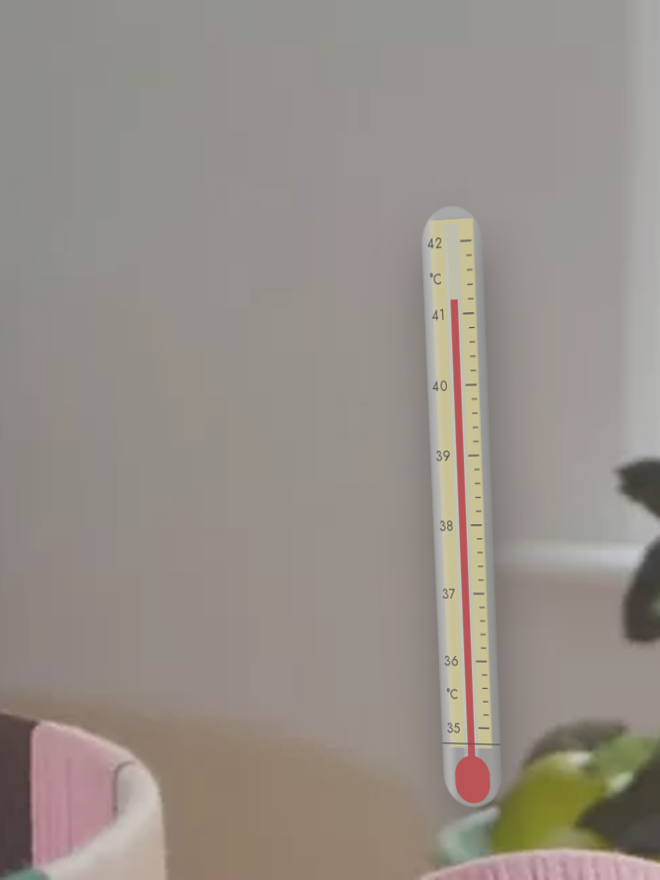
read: 41.2 °C
